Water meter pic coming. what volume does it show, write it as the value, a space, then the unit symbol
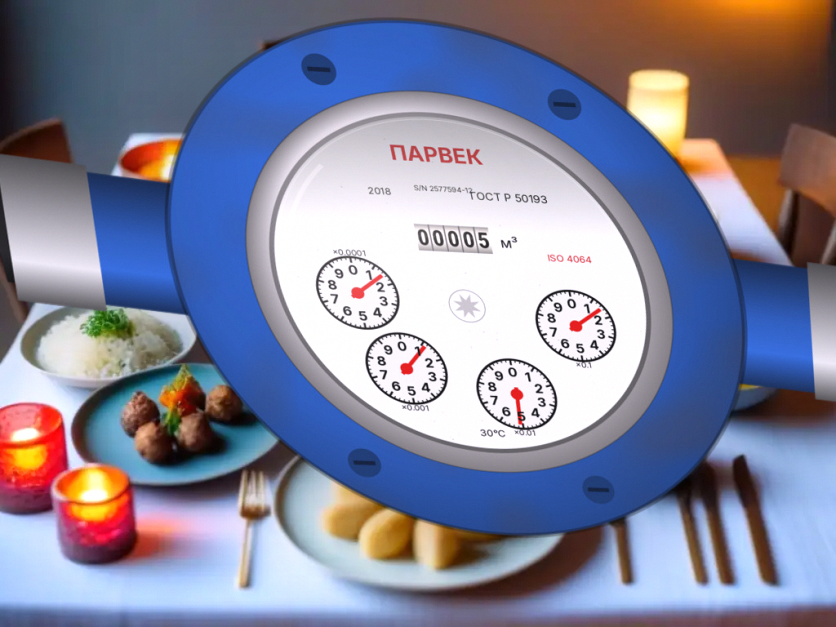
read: 5.1511 m³
